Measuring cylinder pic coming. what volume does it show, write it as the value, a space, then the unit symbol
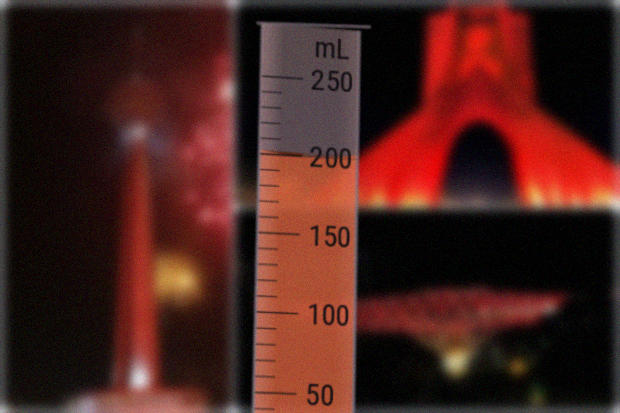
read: 200 mL
